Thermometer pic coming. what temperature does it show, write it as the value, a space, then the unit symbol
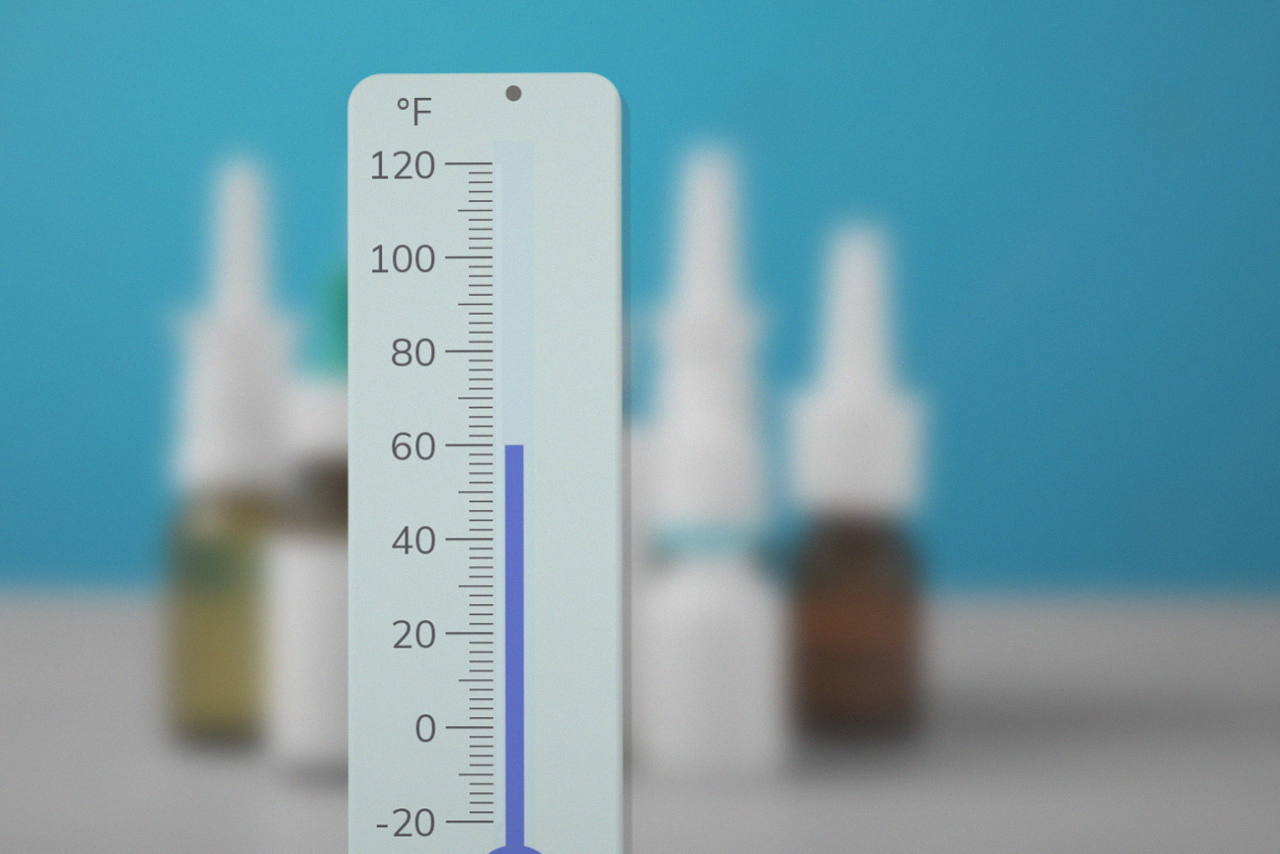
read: 60 °F
